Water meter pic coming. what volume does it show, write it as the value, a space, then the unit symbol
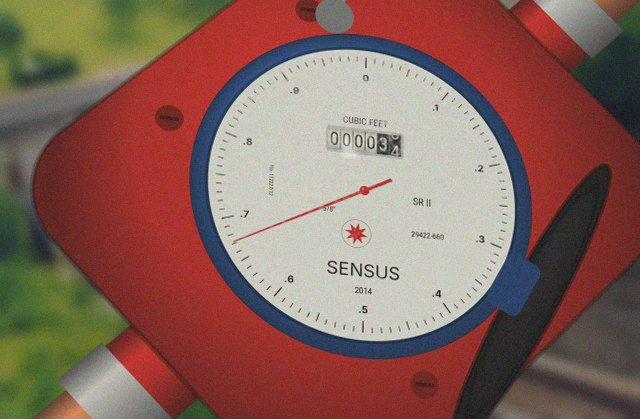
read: 33.67 ft³
